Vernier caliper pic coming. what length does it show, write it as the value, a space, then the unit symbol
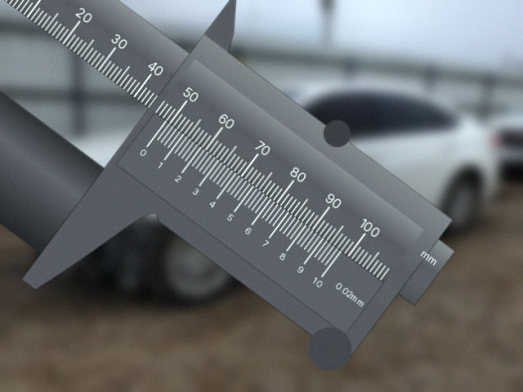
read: 49.0 mm
